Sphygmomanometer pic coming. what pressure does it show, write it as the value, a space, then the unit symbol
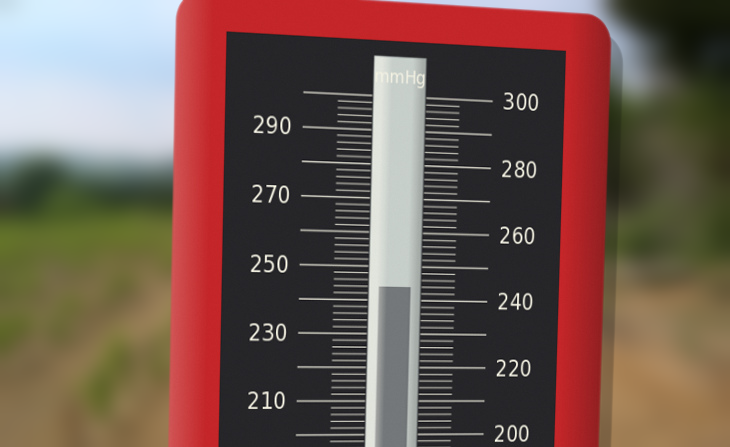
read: 244 mmHg
